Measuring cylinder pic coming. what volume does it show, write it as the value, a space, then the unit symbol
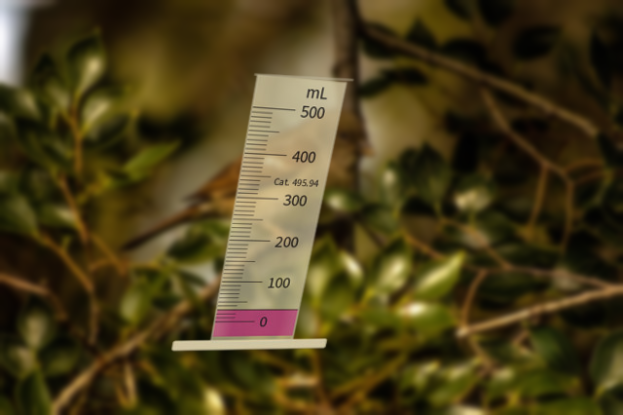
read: 30 mL
